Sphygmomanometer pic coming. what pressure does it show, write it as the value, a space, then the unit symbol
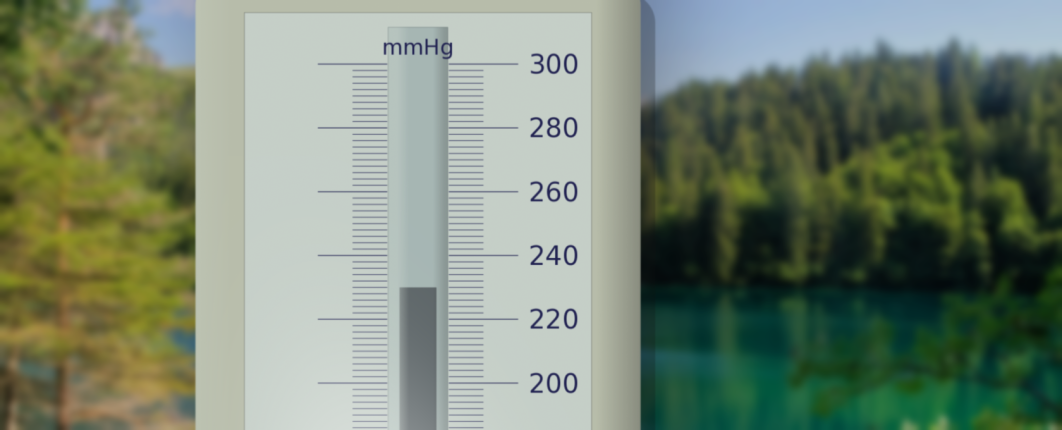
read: 230 mmHg
